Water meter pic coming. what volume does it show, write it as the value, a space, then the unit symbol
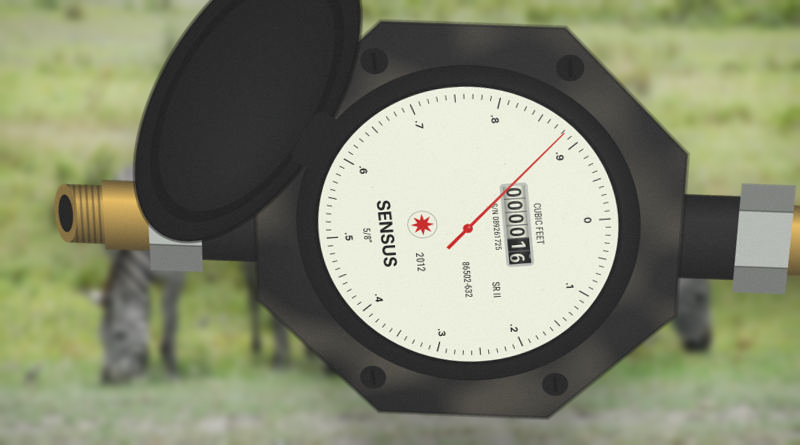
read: 15.88 ft³
